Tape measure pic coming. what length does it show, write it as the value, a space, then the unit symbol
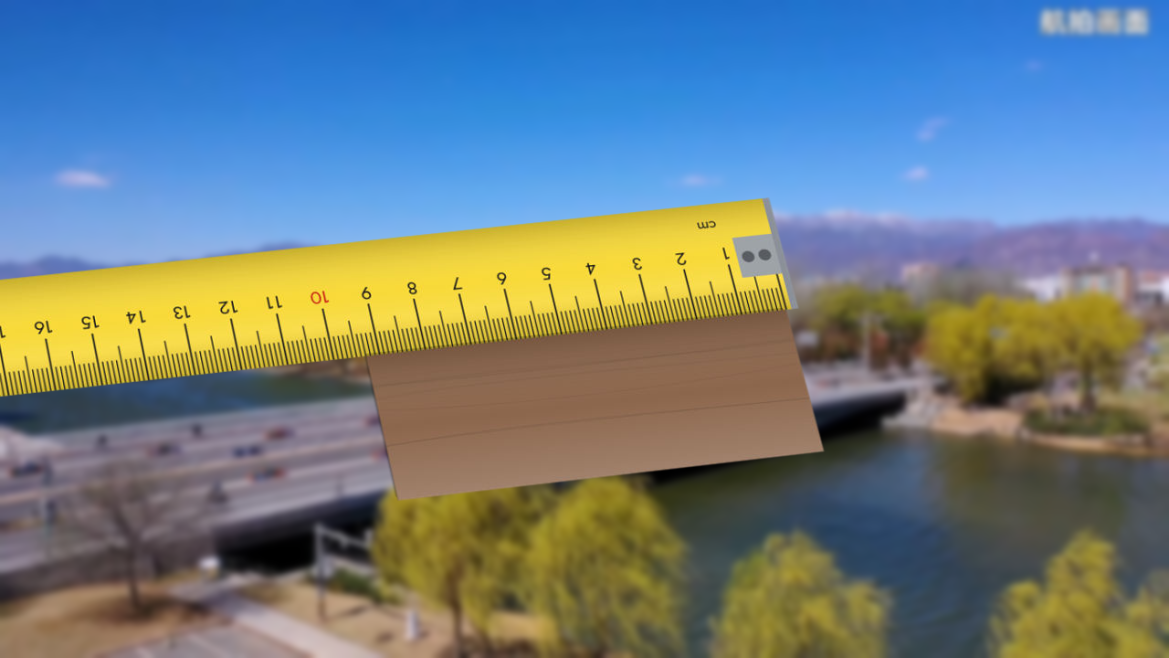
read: 9.3 cm
